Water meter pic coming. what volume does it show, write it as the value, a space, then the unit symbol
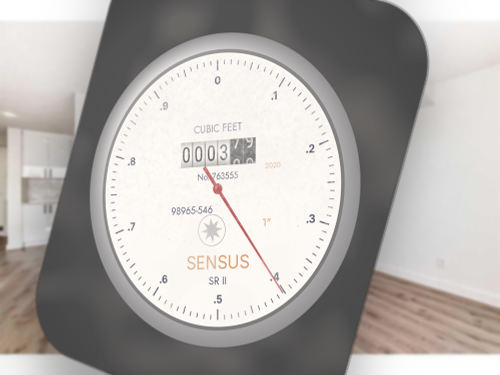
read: 379.40 ft³
